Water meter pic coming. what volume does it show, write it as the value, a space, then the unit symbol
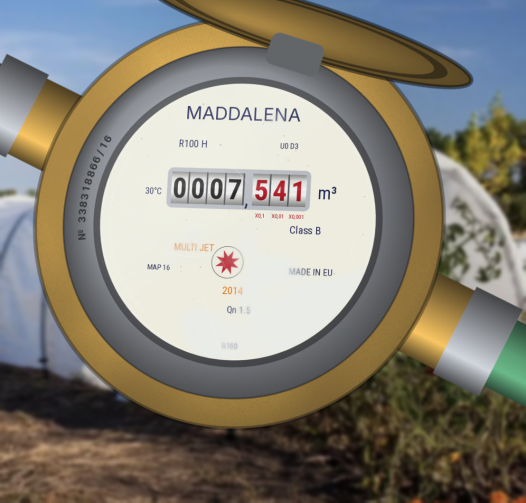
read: 7.541 m³
